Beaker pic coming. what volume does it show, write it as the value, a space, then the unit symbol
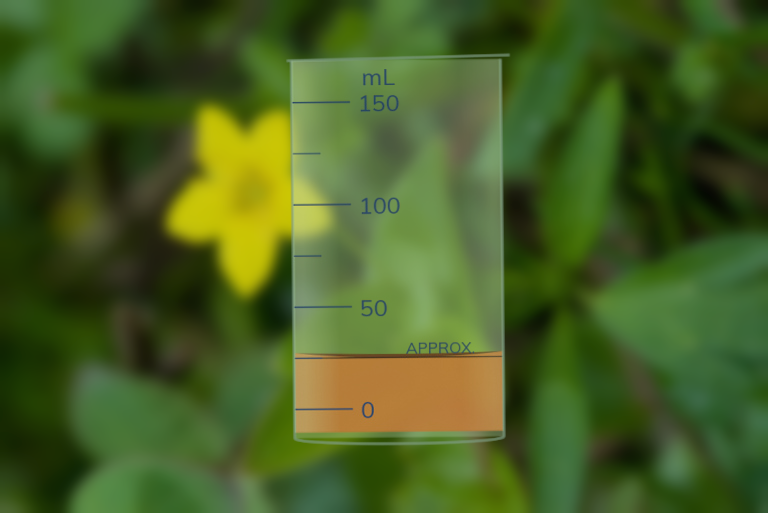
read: 25 mL
